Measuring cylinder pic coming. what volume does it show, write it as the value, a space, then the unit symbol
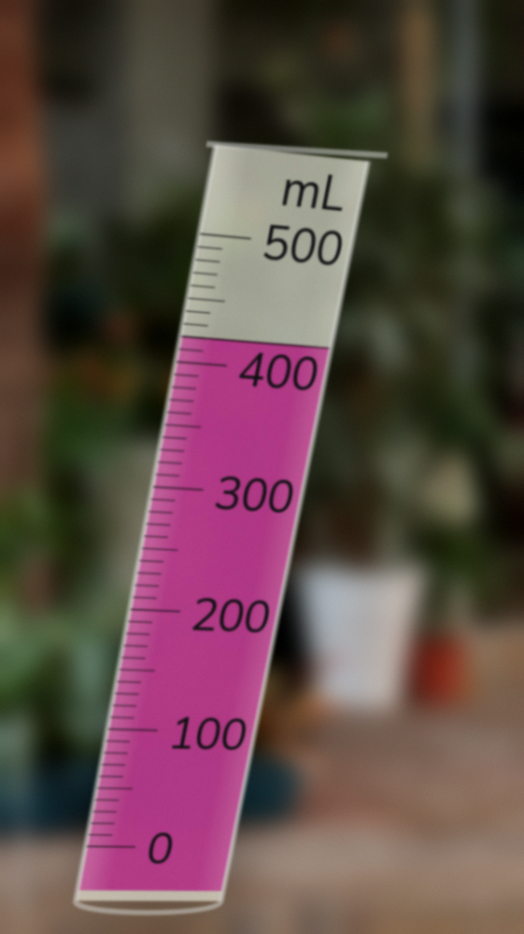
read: 420 mL
